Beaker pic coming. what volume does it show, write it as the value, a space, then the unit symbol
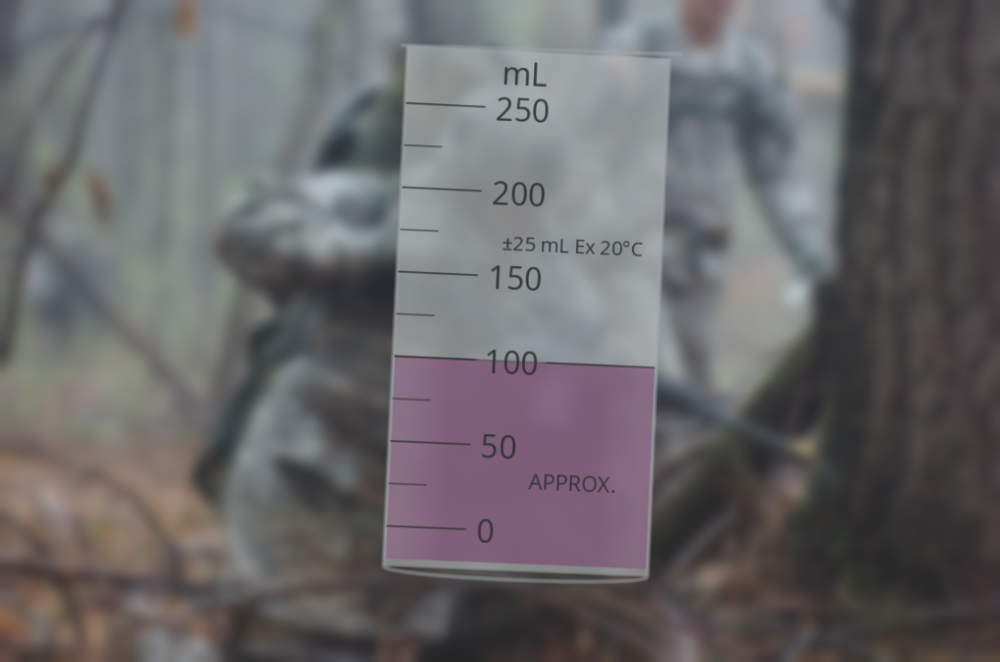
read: 100 mL
